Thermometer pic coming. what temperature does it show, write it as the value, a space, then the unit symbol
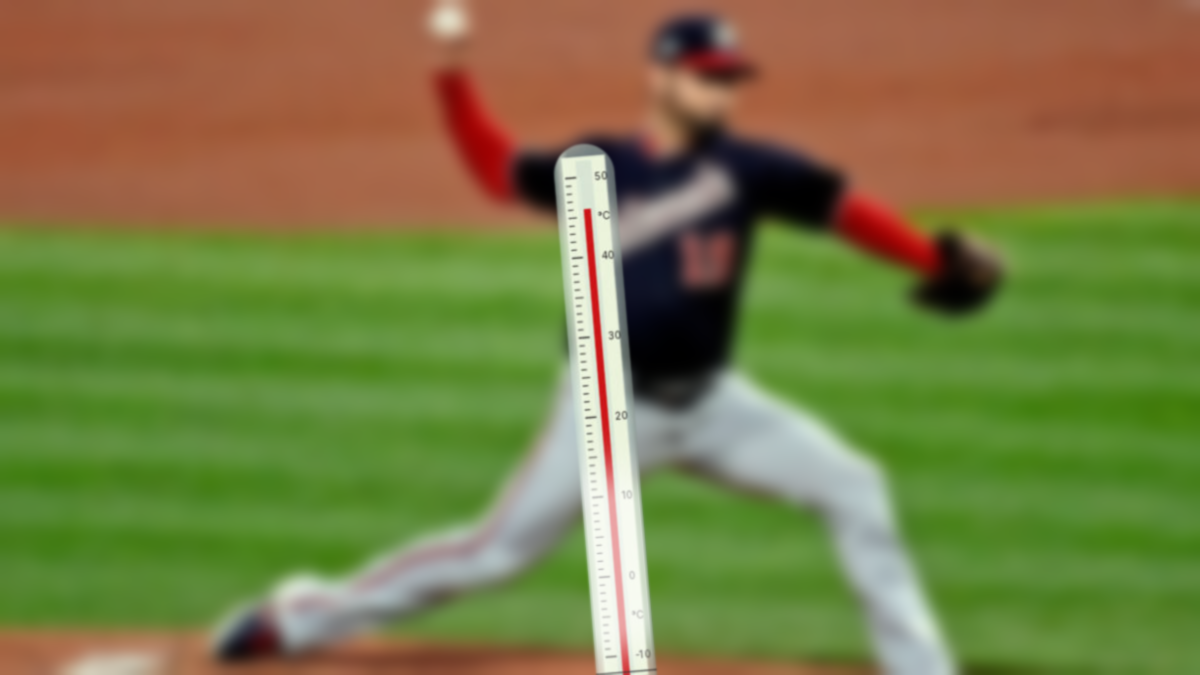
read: 46 °C
